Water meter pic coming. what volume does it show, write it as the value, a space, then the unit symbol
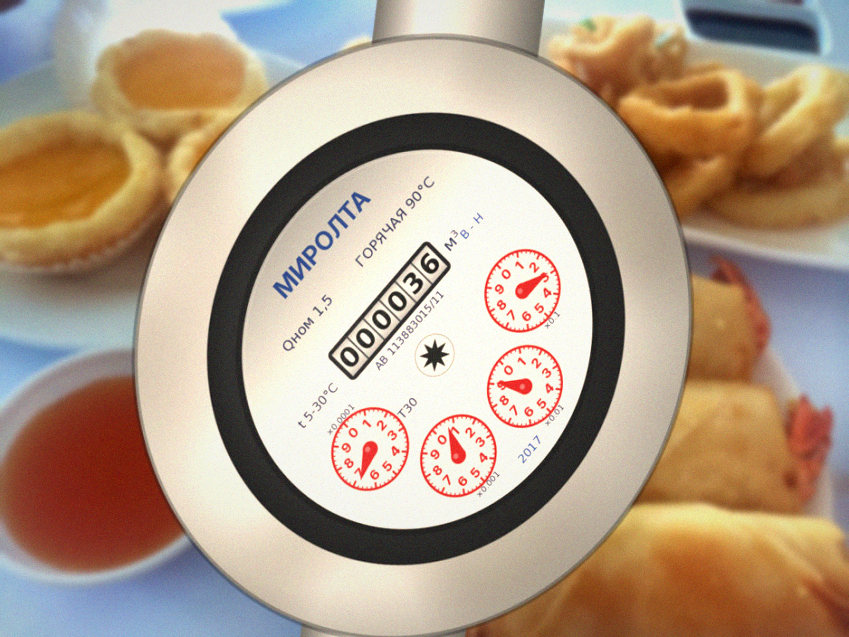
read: 36.2906 m³
